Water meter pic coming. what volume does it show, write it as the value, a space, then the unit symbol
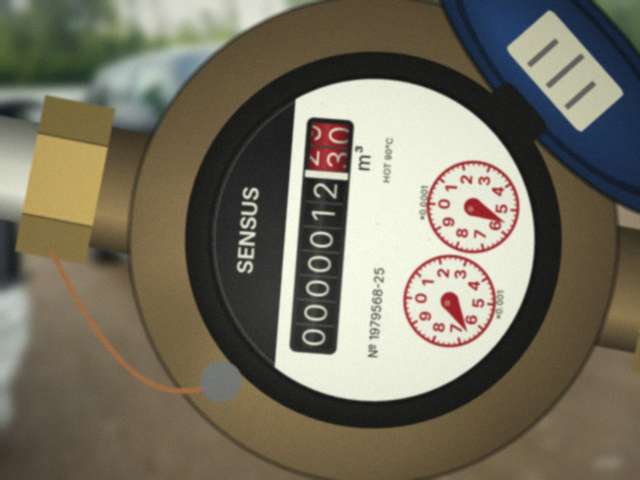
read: 12.2965 m³
